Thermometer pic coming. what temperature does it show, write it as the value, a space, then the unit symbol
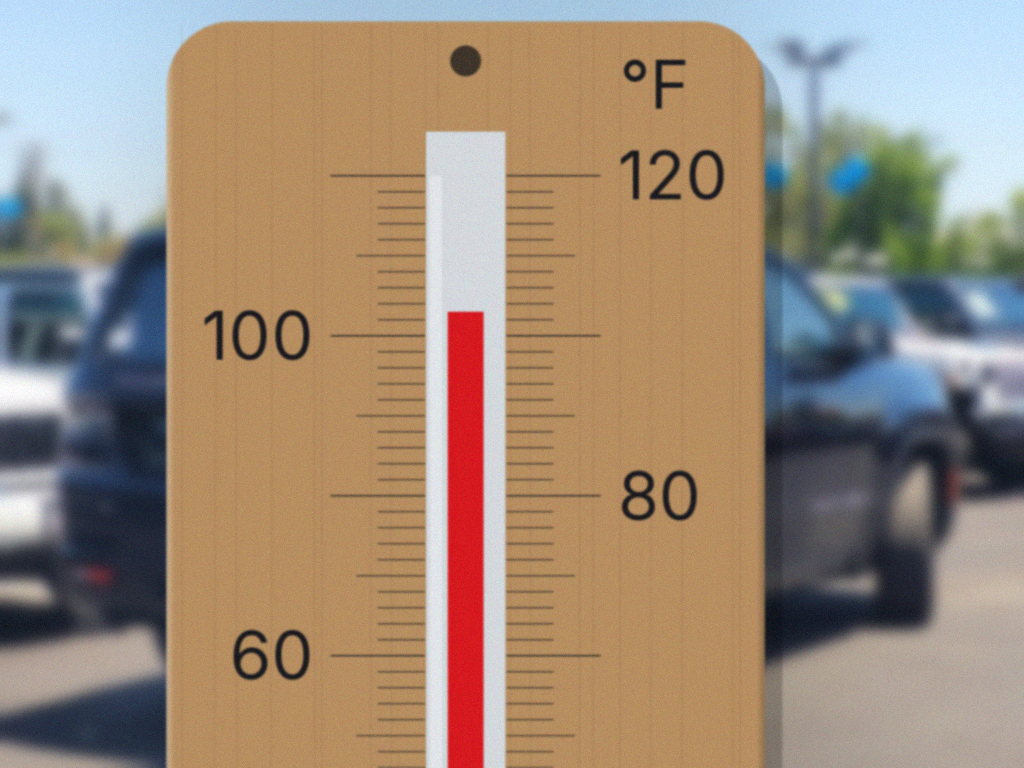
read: 103 °F
